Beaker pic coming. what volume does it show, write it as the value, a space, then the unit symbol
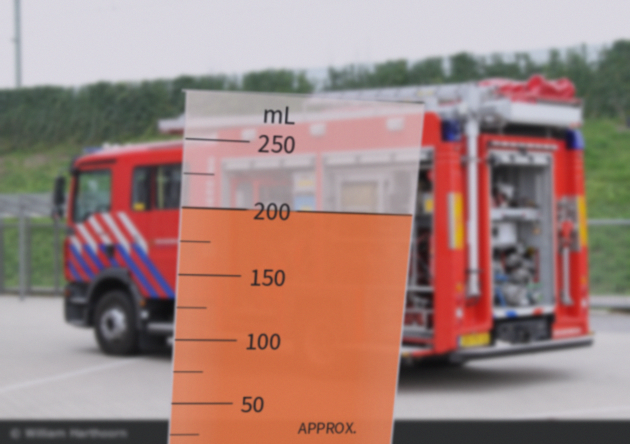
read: 200 mL
